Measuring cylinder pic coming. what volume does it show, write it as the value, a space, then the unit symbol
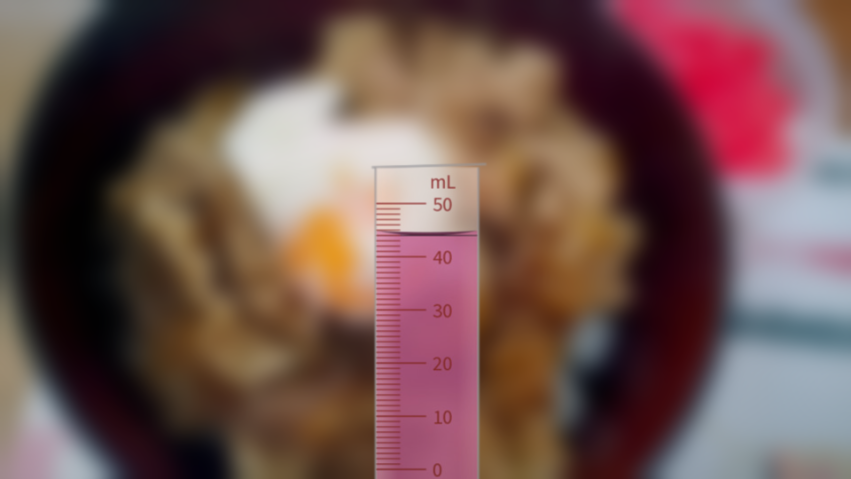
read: 44 mL
